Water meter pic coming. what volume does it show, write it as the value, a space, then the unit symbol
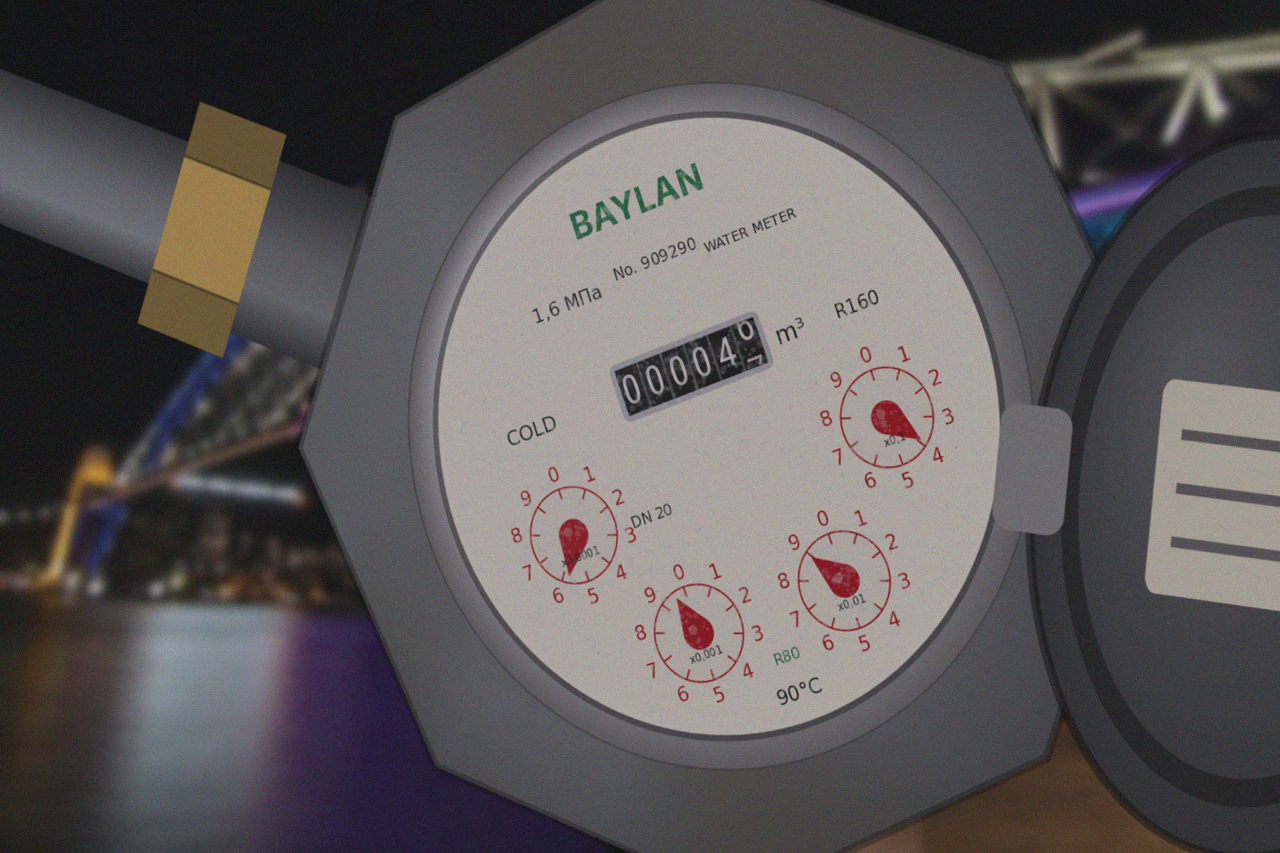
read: 46.3895 m³
